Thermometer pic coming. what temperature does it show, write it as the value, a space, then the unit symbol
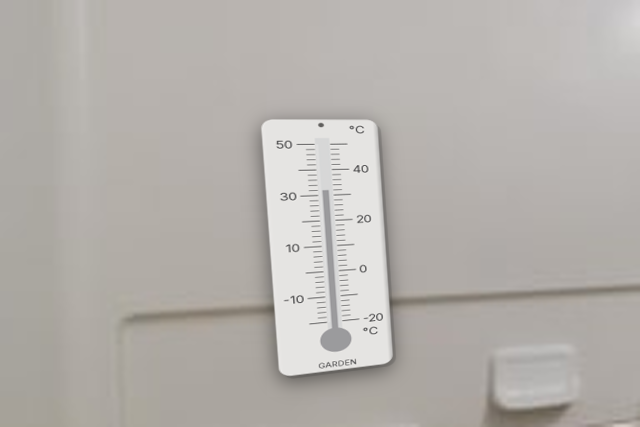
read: 32 °C
